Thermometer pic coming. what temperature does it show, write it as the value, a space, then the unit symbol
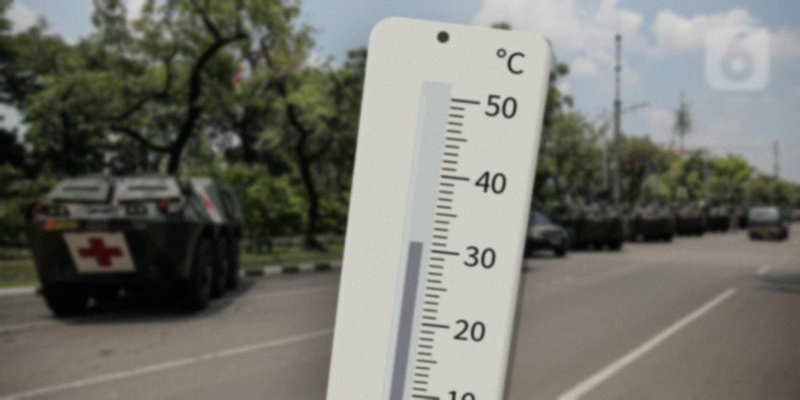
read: 31 °C
